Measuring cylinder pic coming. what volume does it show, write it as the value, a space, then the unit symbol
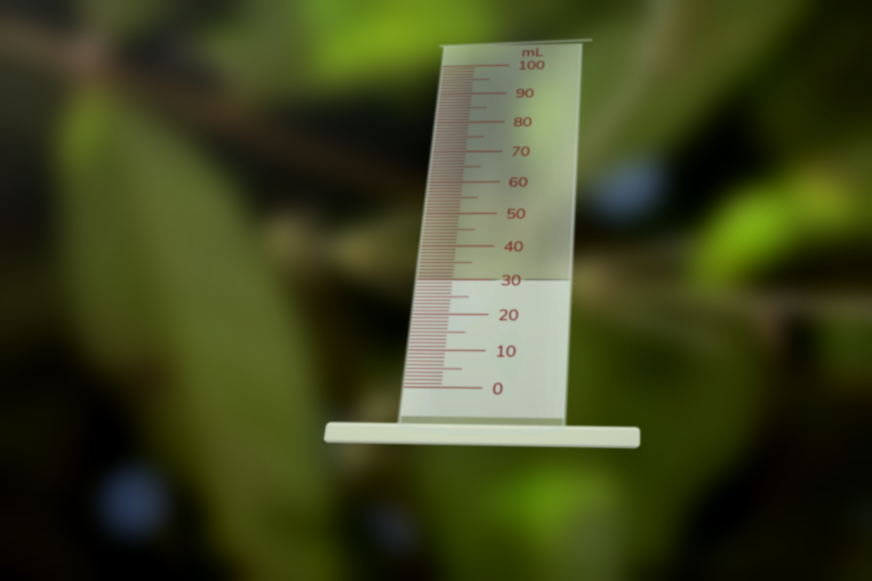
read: 30 mL
